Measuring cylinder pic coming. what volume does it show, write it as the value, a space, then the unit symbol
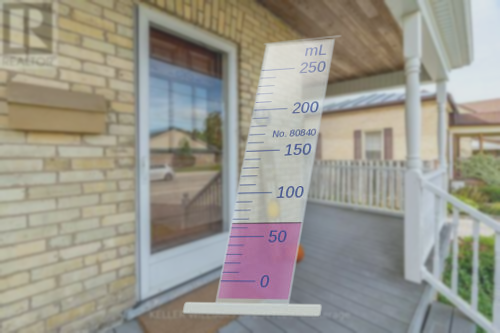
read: 65 mL
